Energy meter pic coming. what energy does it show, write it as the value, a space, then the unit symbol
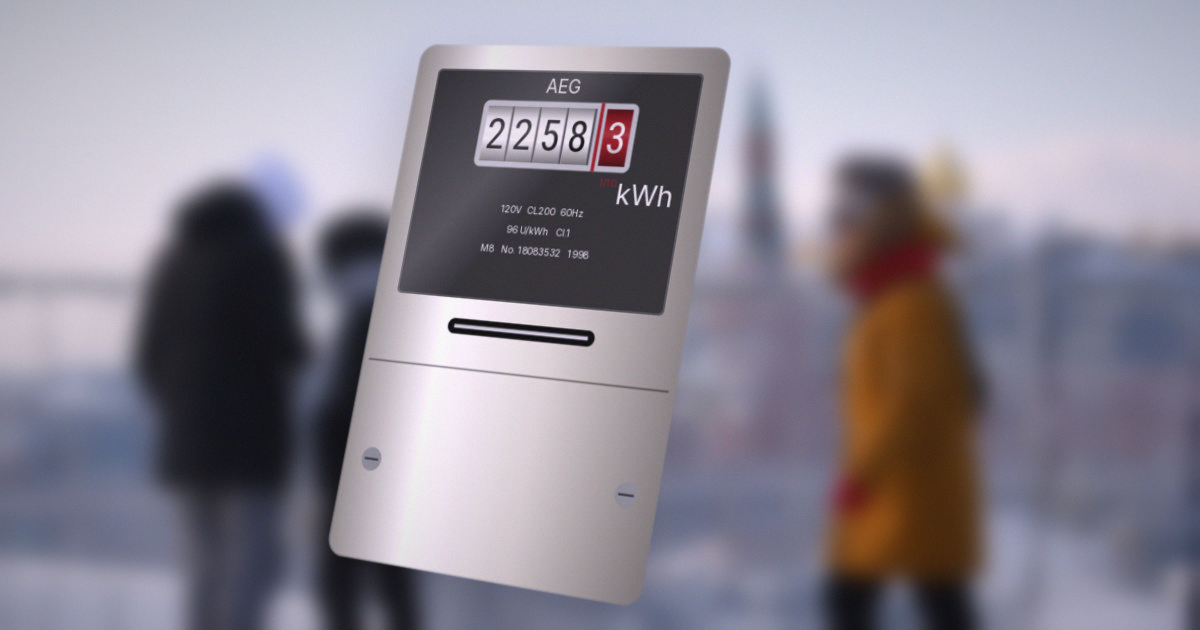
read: 2258.3 kWh
